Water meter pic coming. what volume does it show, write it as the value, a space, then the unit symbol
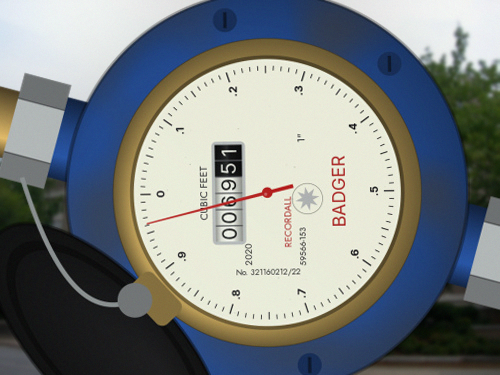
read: 6950.96 ft³
